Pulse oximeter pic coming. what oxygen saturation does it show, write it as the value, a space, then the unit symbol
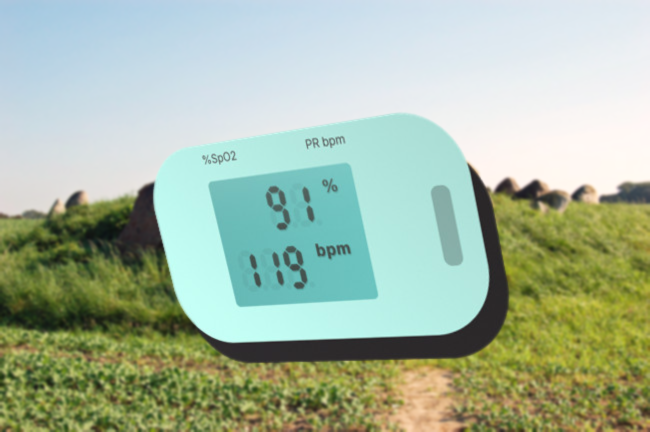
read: 91 %
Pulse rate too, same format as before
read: 119 bpm
